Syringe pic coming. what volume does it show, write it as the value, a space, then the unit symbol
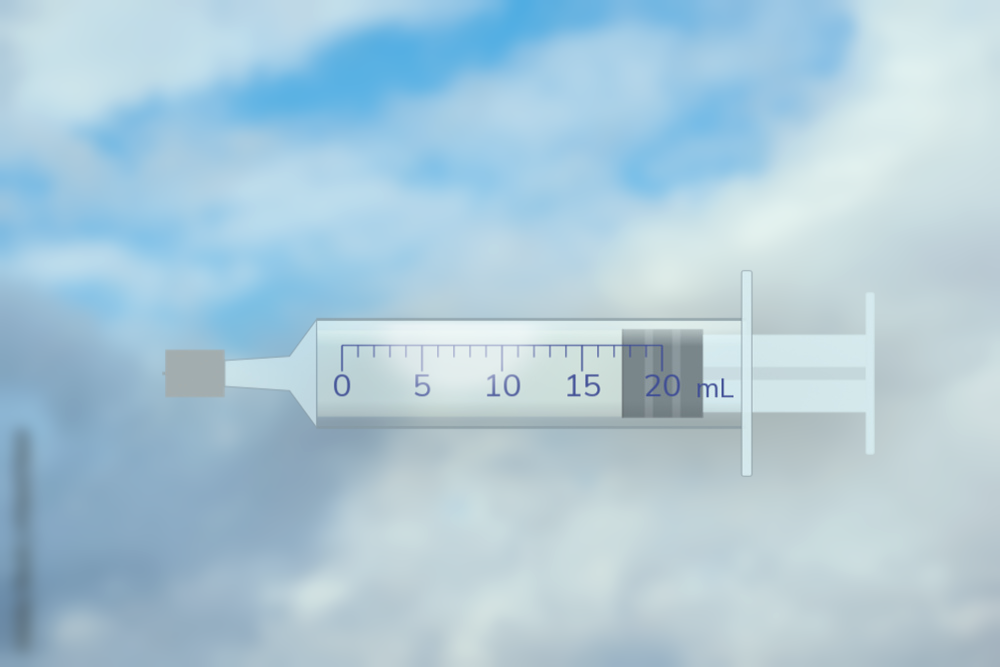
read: 17.5 mL
